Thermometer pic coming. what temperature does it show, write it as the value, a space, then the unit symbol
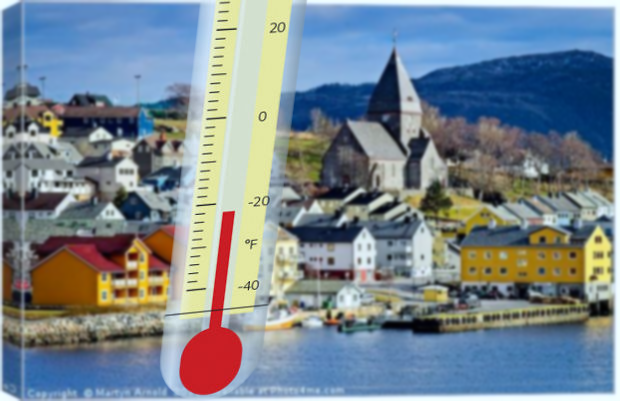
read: -22 °F
